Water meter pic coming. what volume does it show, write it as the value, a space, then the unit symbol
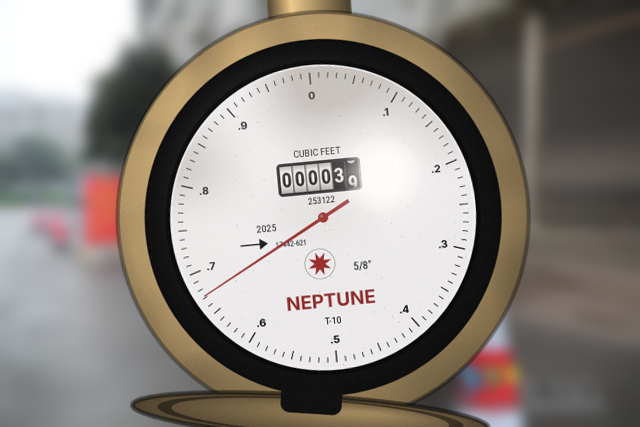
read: 38.67 ft³
